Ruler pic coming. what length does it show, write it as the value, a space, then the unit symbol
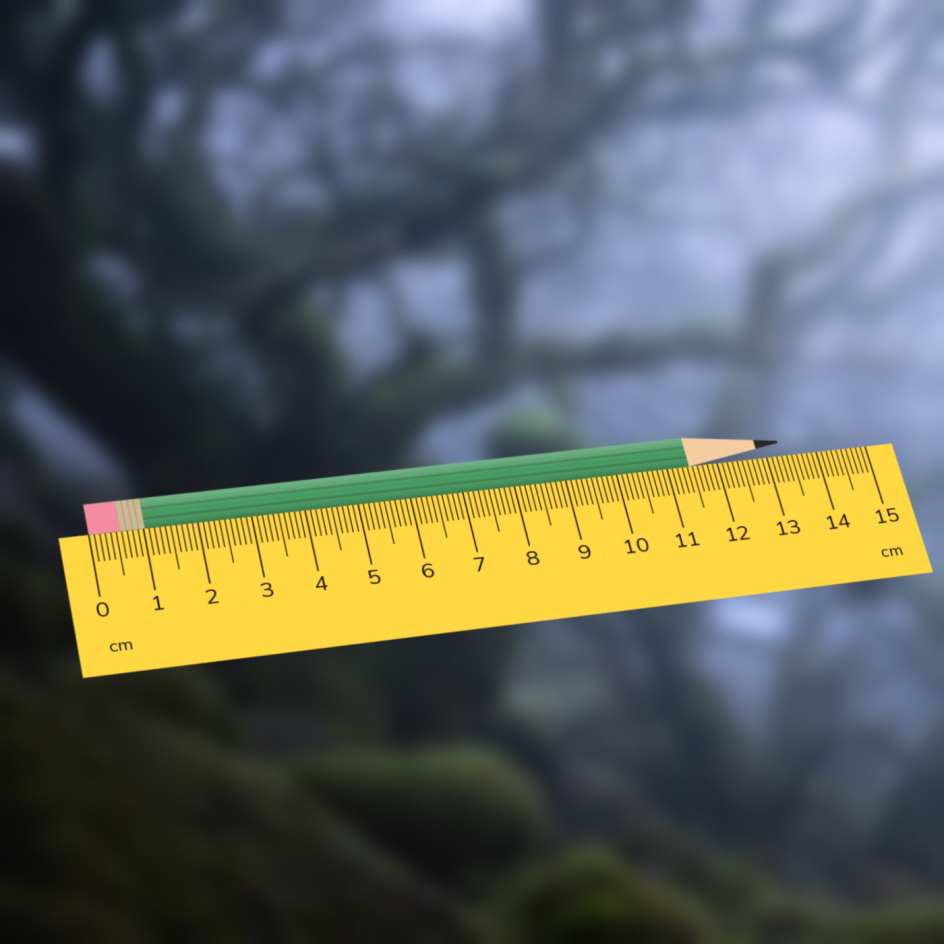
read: 13.3 cm
